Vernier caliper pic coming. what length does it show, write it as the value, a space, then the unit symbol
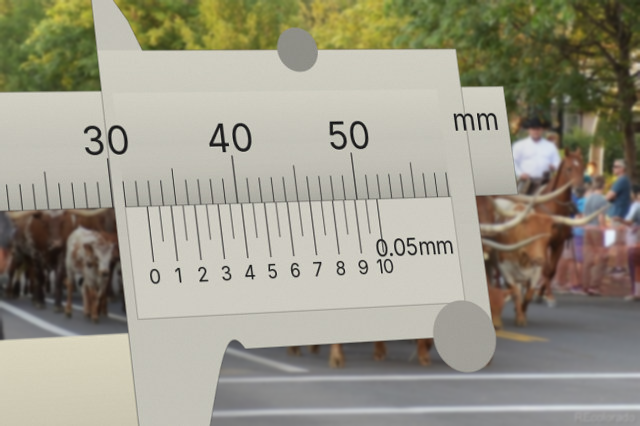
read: 32.7 mm
